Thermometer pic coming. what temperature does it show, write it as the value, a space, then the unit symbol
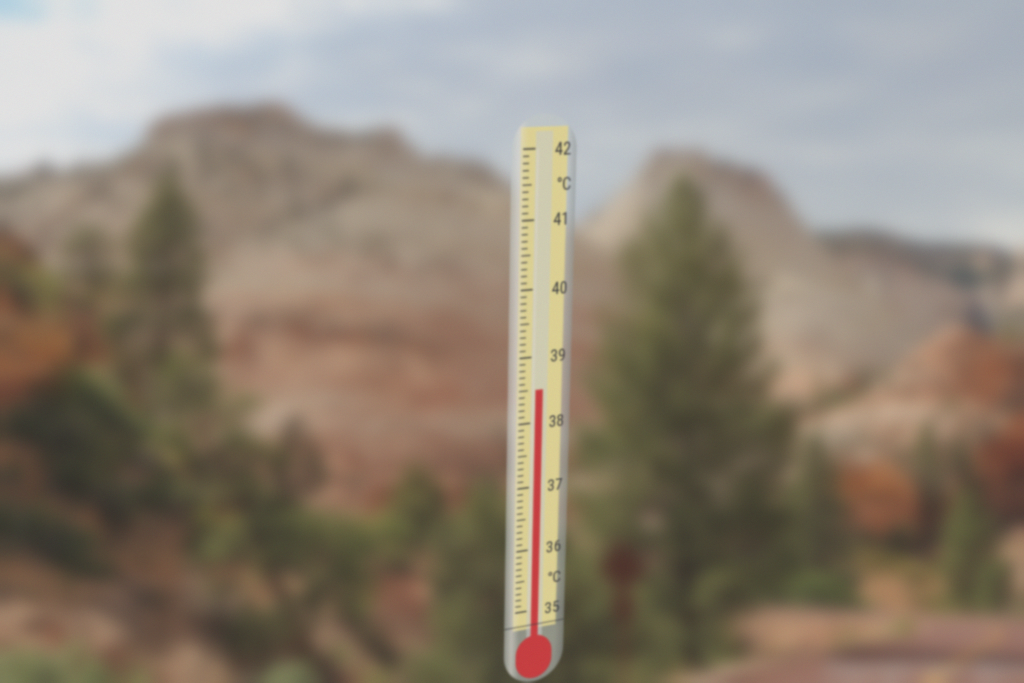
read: 38.5 °C
